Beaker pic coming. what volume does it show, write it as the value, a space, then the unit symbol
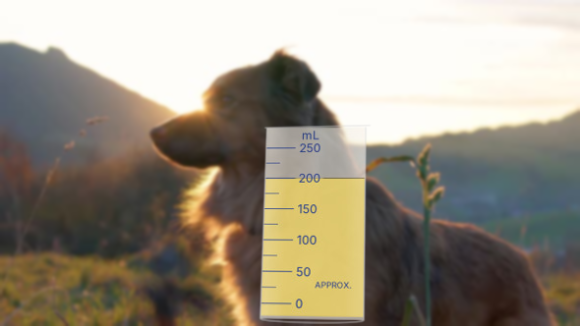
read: 200 mL
